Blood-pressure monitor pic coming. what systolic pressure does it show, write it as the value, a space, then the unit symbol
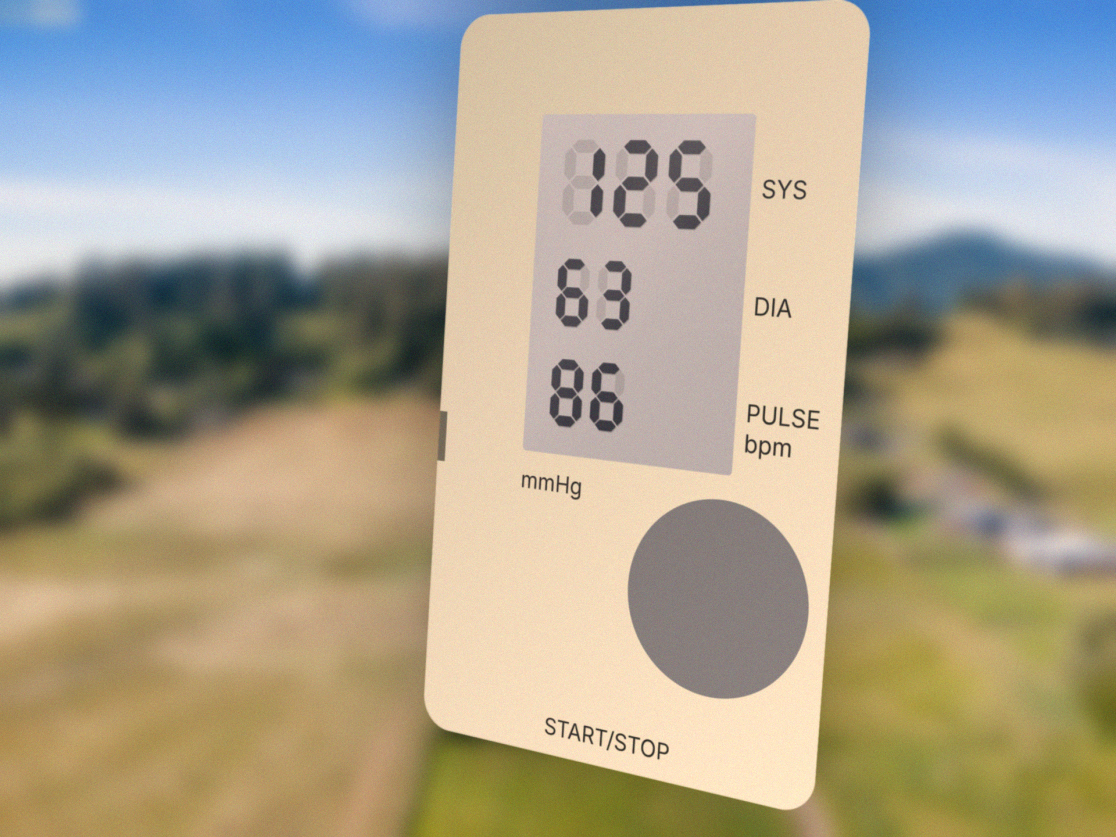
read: 125 mmHg
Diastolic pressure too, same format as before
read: 63 mmHg
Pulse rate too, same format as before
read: 86 bpm
